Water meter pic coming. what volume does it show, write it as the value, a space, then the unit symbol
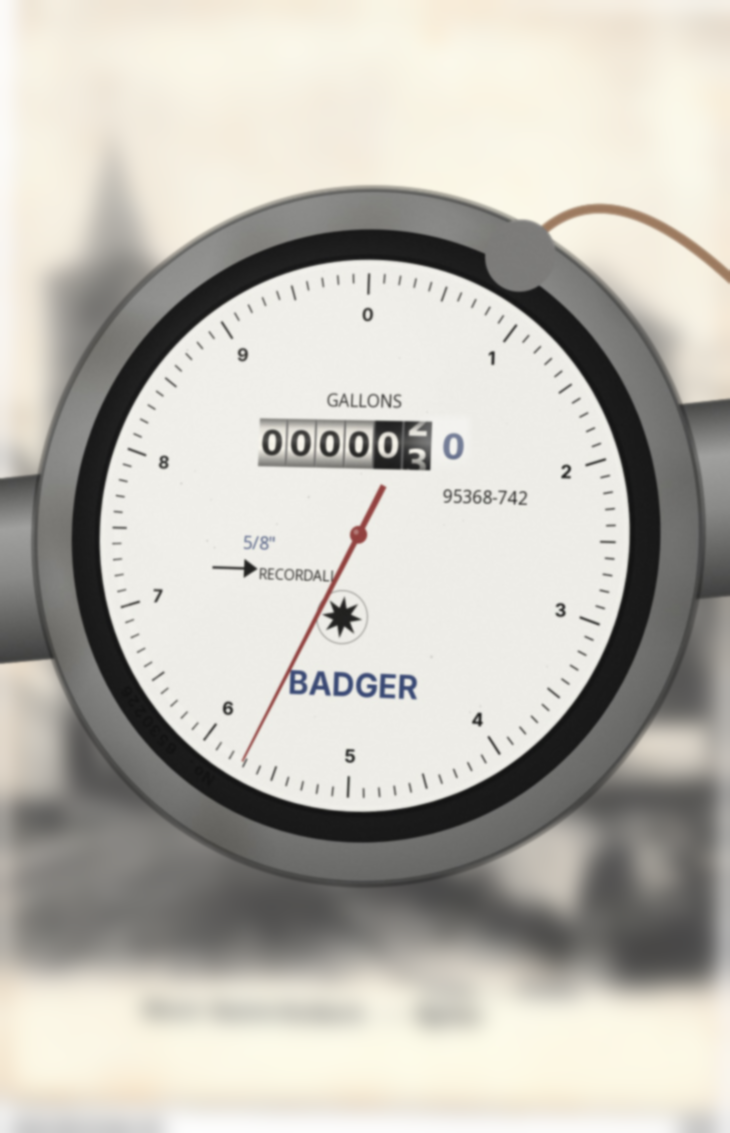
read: 25.7 gal
